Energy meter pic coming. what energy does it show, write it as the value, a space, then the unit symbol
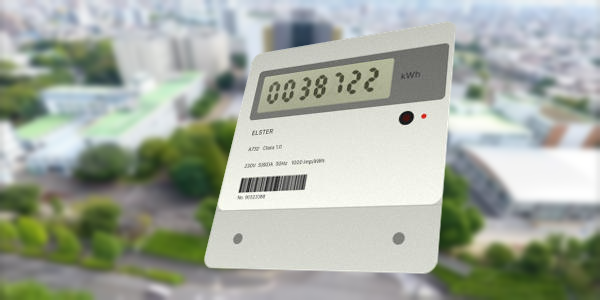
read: 38722 kWh
